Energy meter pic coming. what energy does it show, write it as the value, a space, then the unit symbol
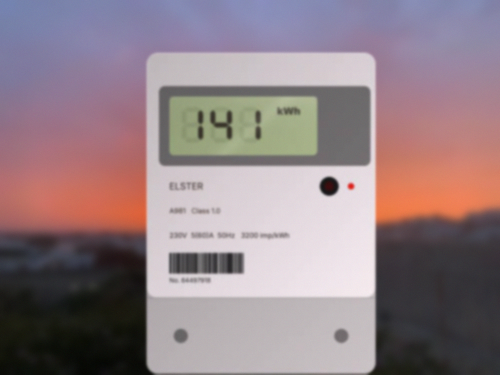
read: 141 kWh
